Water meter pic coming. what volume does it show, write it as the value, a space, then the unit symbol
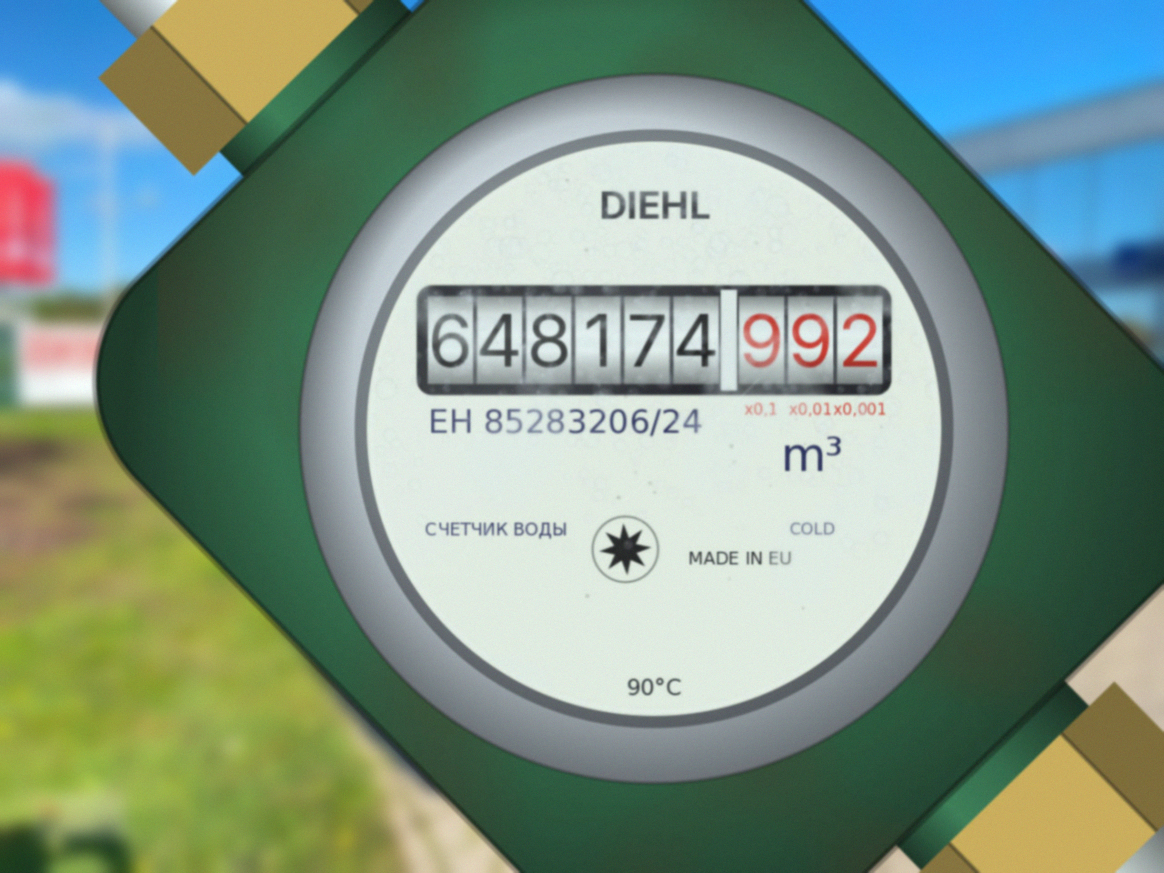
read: 648174.992 m³
